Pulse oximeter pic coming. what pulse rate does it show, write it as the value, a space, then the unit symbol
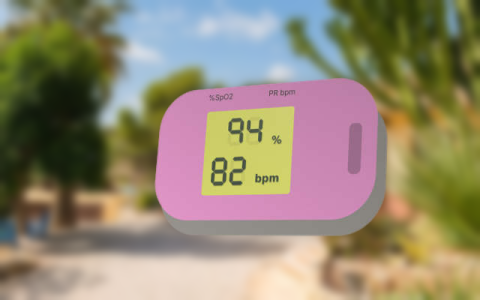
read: 82 bpm
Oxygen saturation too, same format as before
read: 94 %
